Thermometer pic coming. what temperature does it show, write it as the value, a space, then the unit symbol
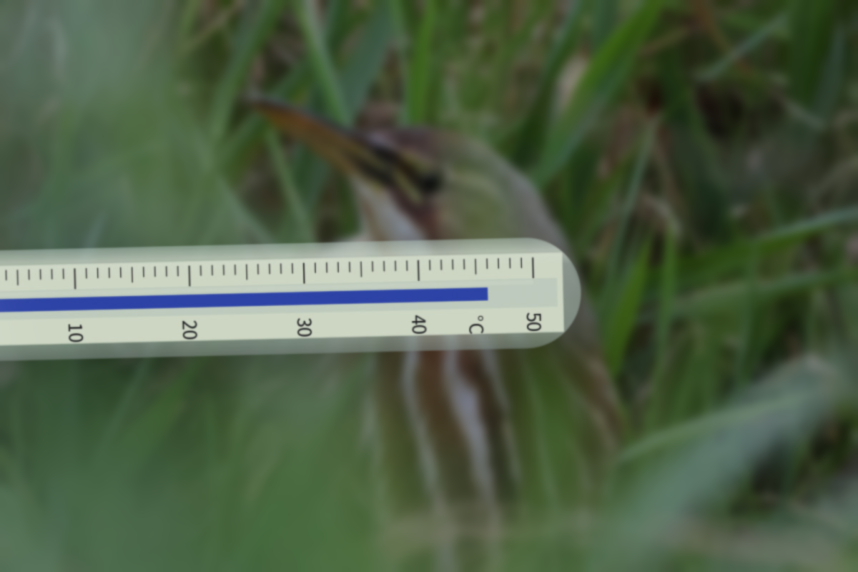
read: 46 °C
